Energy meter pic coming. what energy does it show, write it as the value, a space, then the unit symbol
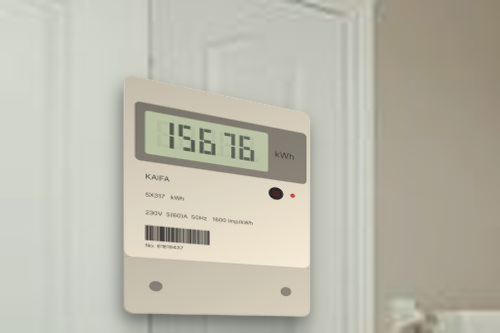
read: 15676 kWh
